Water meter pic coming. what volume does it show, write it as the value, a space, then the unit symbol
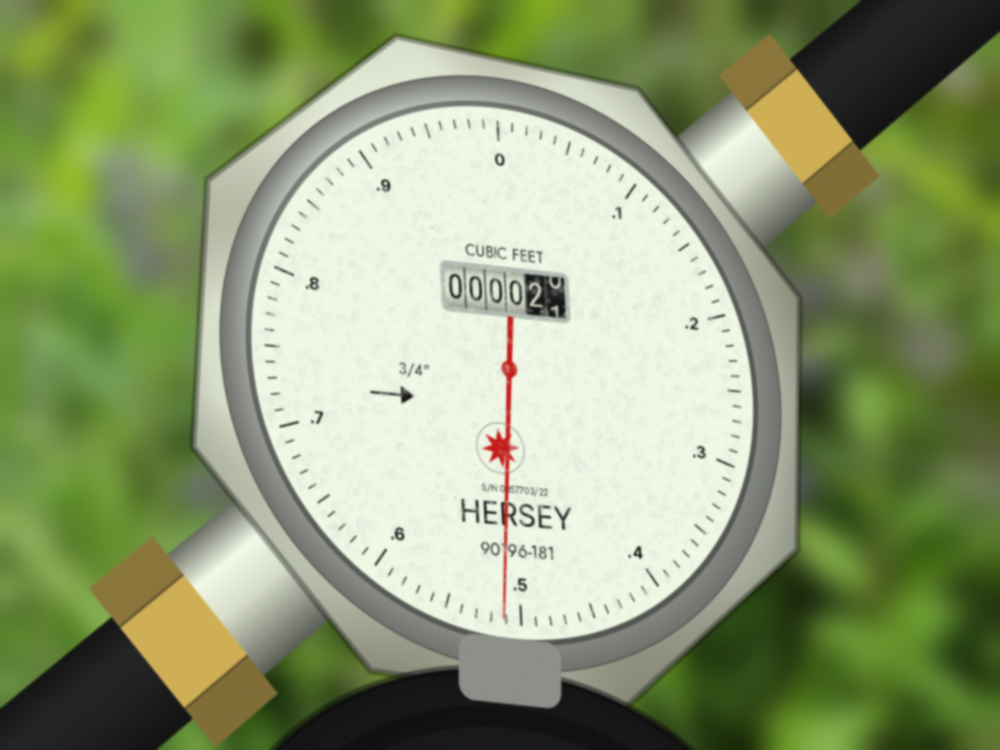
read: 20.51 ft³
